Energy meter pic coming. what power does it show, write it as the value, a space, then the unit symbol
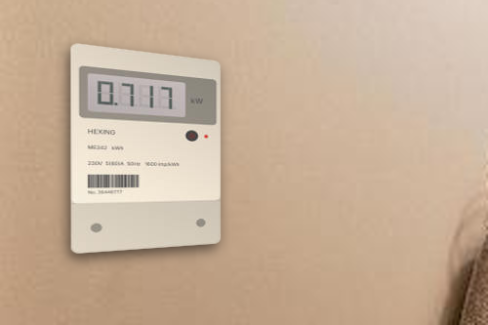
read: 0.717 kW
